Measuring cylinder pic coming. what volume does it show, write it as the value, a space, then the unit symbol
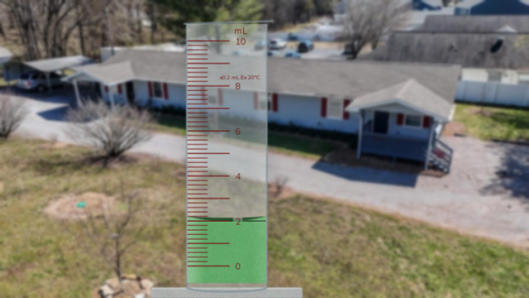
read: 2 mL
